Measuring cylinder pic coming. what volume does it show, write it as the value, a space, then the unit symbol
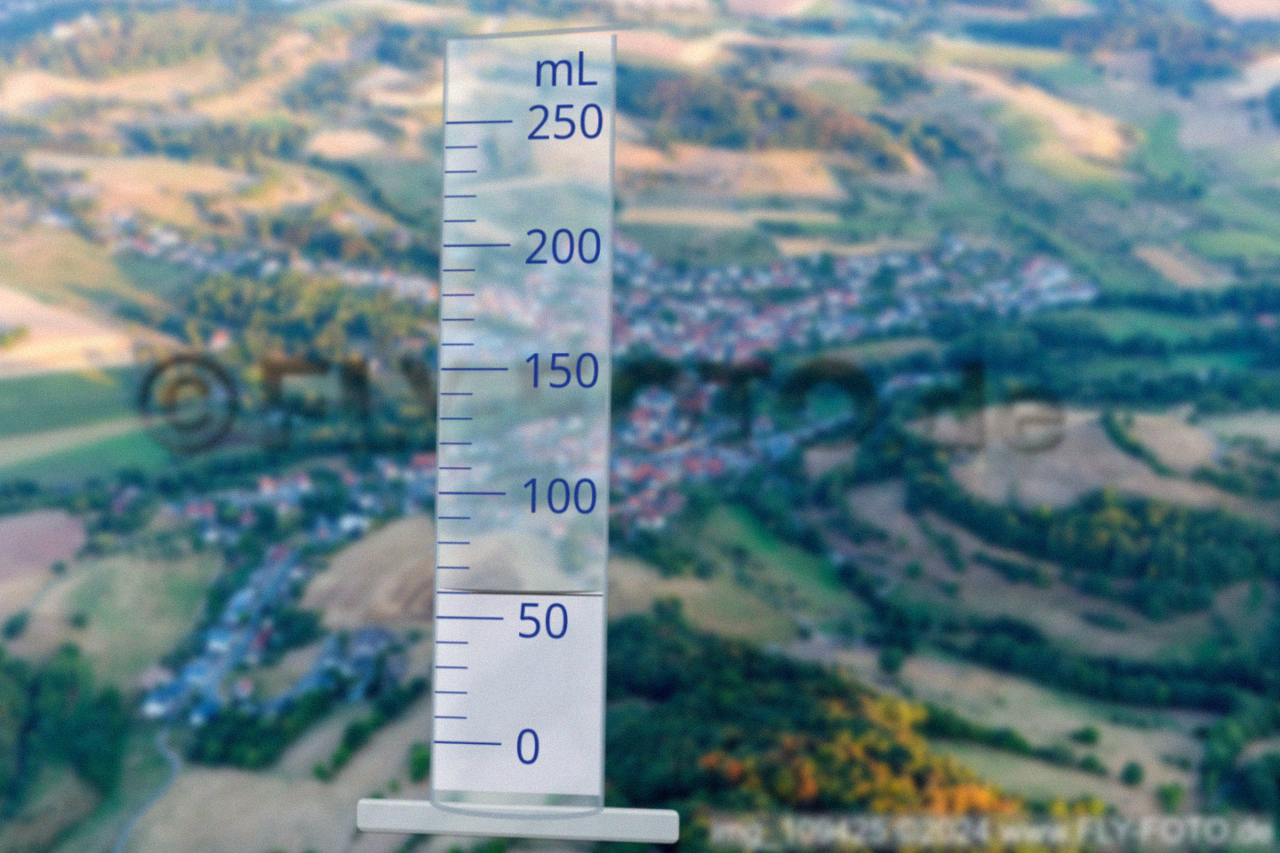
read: 60 mL
